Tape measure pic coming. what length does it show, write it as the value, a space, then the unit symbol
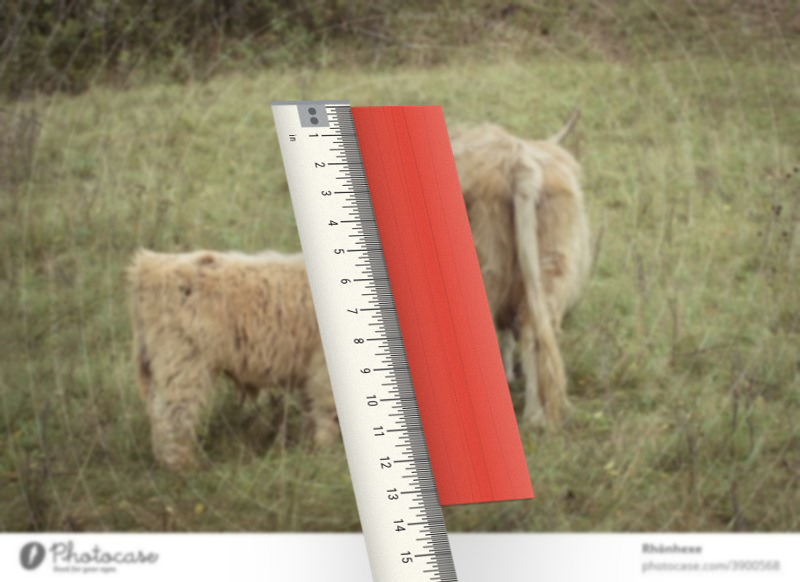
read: 13.5 in
